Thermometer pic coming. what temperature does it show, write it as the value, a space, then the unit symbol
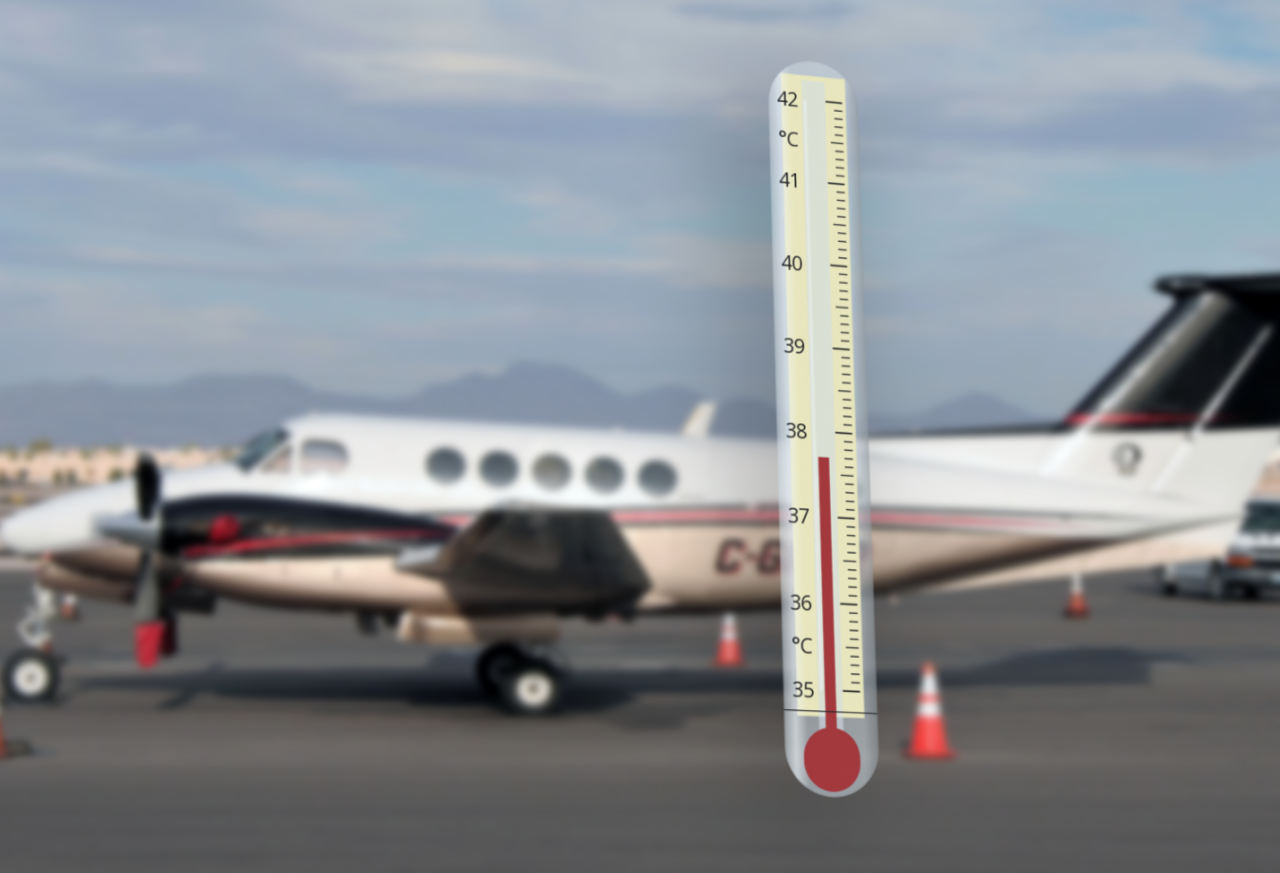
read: 37.7 °C
